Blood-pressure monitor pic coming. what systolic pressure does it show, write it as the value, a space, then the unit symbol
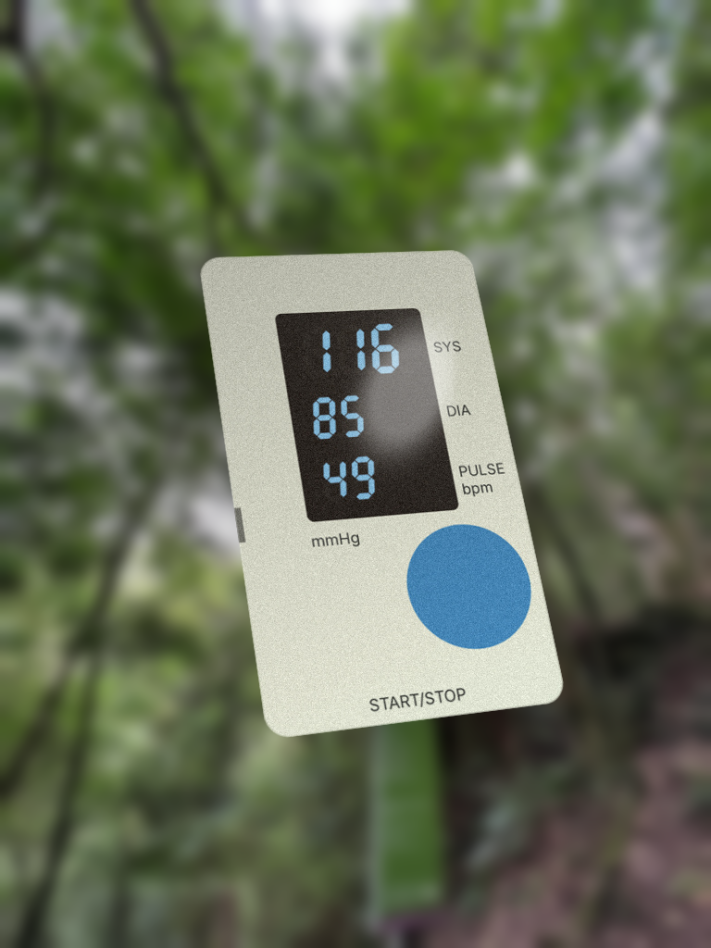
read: 116 mmHg
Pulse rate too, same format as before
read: 49 bpm
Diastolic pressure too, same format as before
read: 85 mmHg
